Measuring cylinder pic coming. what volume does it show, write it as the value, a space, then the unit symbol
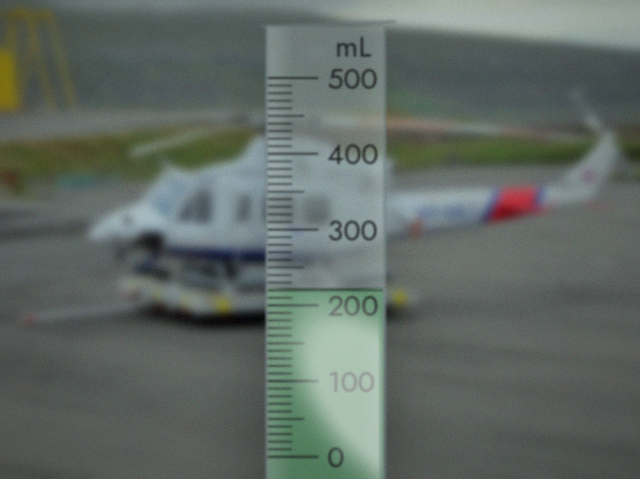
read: 220 mL
